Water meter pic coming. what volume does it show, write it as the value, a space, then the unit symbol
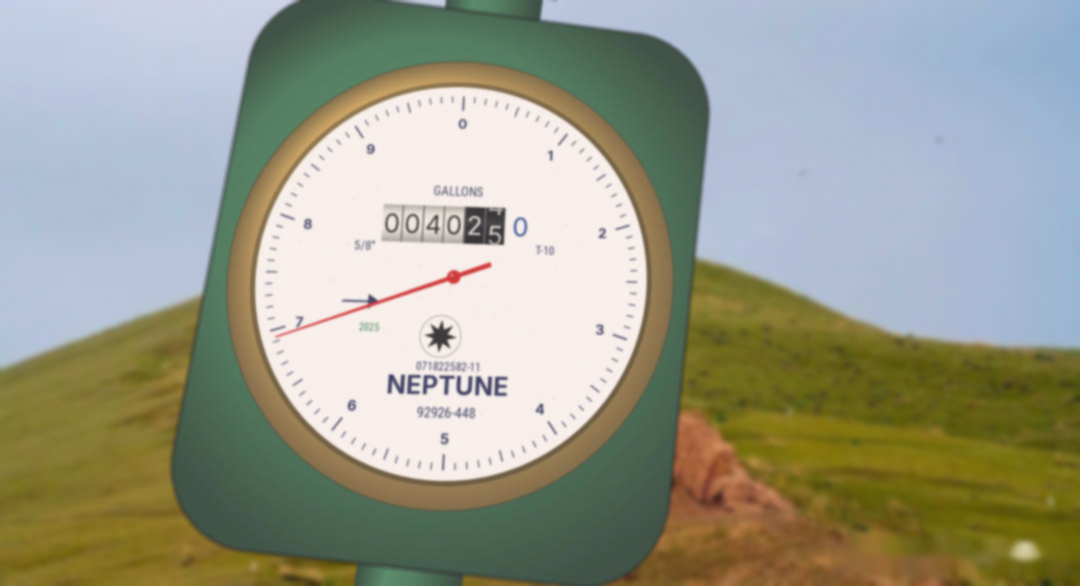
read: 40246.9 gal
